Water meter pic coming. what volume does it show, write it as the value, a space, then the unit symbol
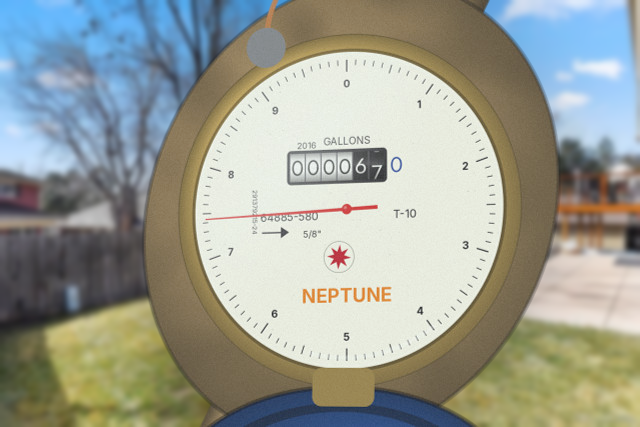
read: 667.4 gal
